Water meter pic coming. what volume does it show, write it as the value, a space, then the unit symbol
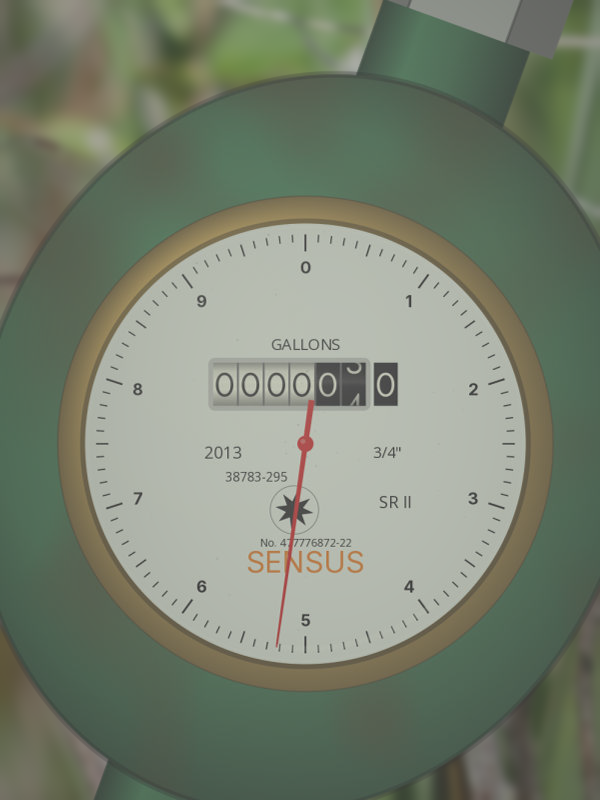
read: 35.2 gal
